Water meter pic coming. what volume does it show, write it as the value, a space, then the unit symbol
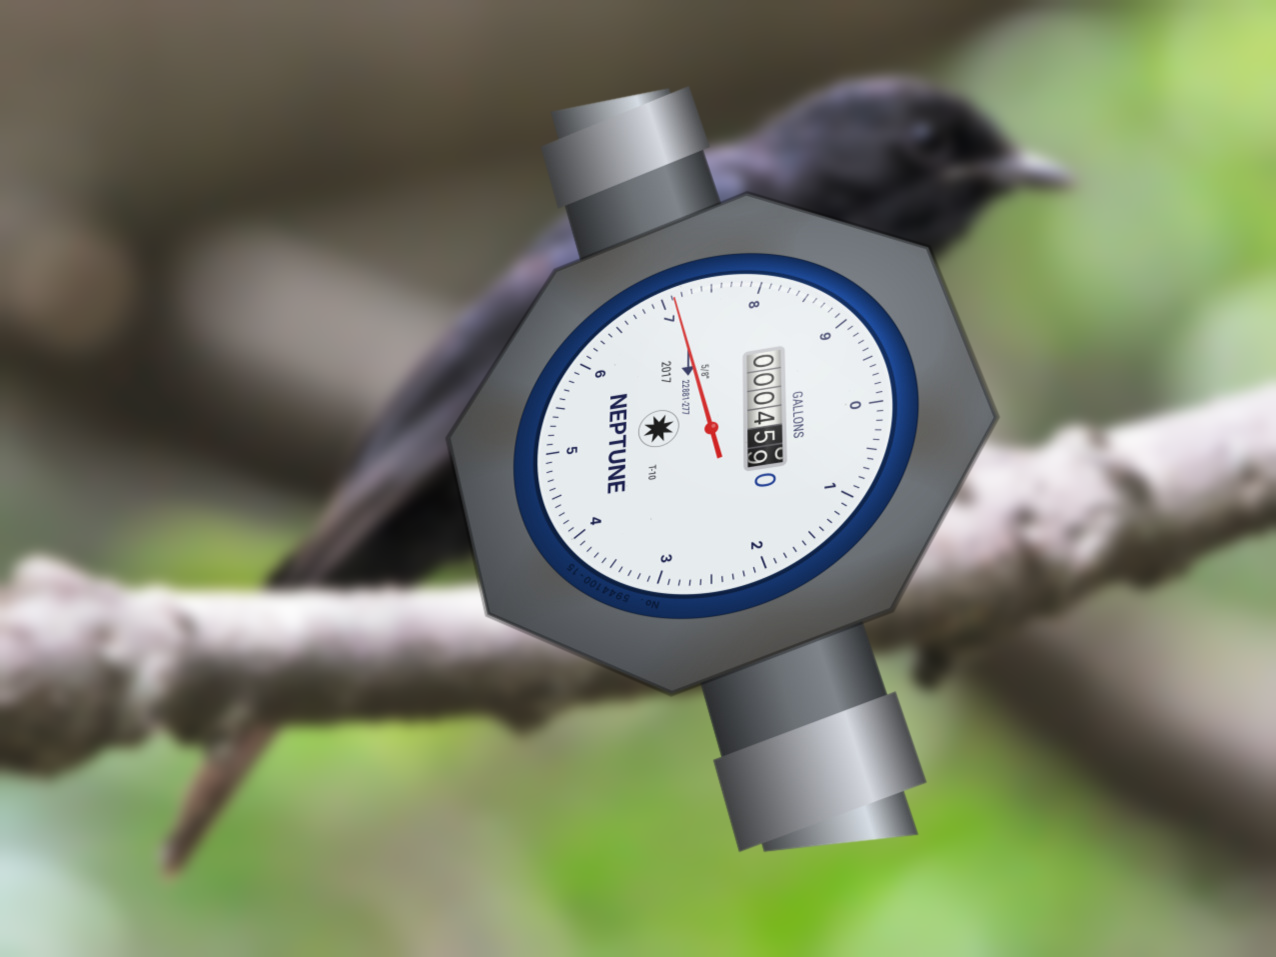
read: 4587.1 gal
